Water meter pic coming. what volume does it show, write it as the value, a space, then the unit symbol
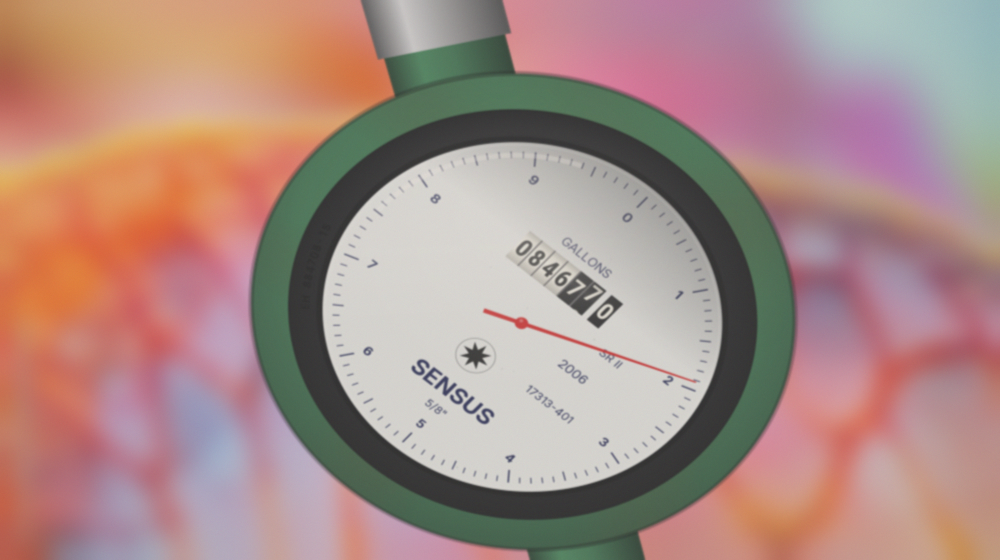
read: 846771.9 gal
